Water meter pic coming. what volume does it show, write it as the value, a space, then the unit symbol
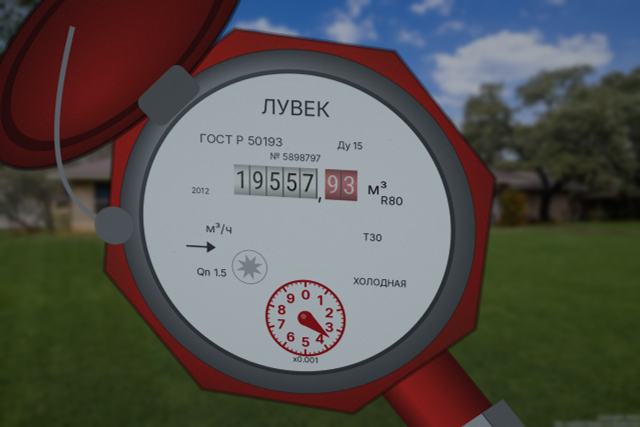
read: 19557.933 m³
